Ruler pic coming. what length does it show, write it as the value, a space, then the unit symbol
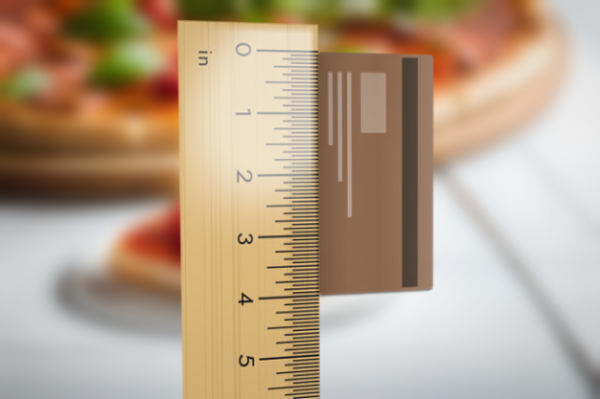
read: 4 in
